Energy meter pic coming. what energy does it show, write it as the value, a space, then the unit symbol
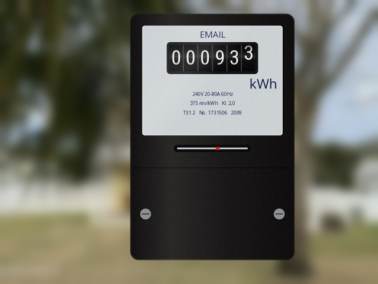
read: 933 kWh
